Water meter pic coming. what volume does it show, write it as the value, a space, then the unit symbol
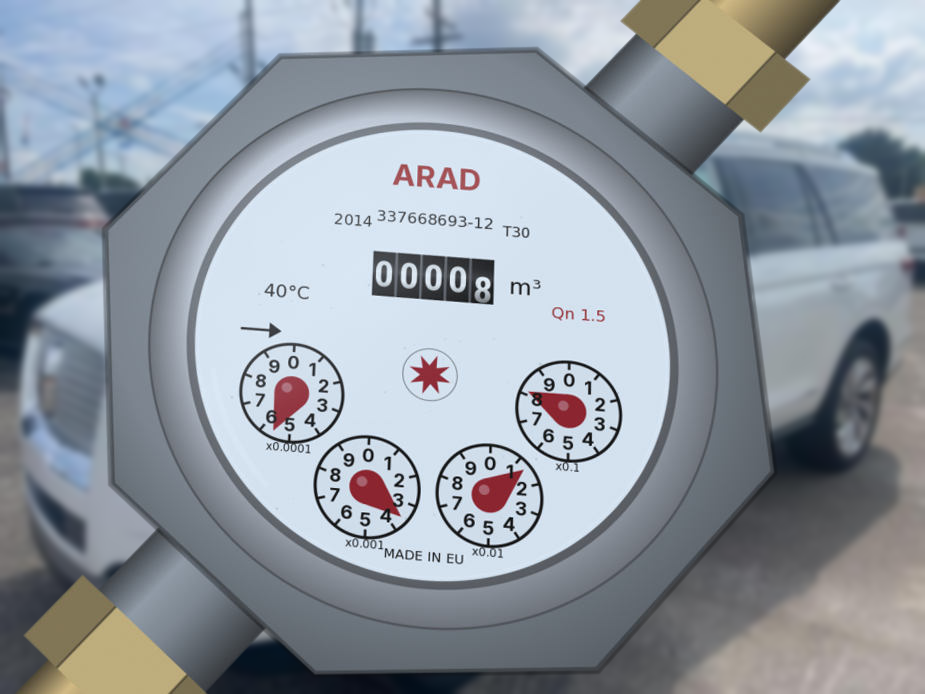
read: 7.8135 m³
